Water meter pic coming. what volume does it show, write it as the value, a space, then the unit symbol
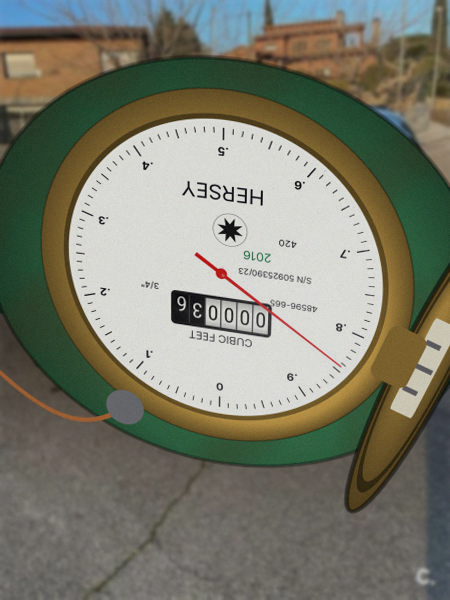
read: 35.84 ft³
